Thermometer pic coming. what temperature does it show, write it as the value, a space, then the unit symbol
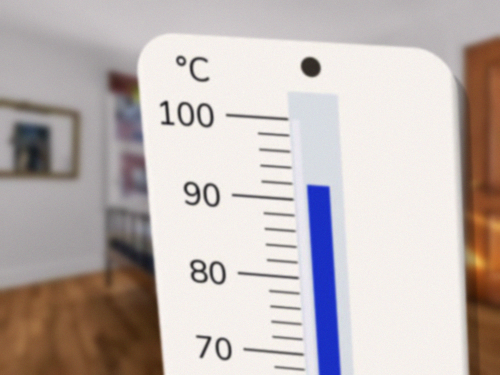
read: 92 °C
